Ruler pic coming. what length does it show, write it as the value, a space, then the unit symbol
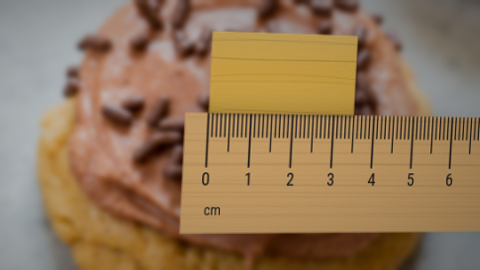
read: 3.5 cm
